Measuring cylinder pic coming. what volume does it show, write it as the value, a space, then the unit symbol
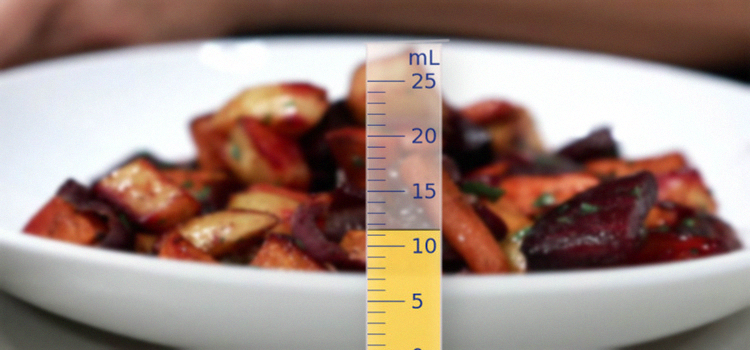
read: 11.5 mL
